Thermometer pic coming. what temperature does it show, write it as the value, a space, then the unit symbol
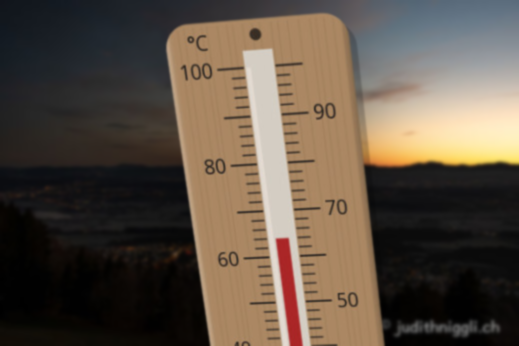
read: 64 °C
